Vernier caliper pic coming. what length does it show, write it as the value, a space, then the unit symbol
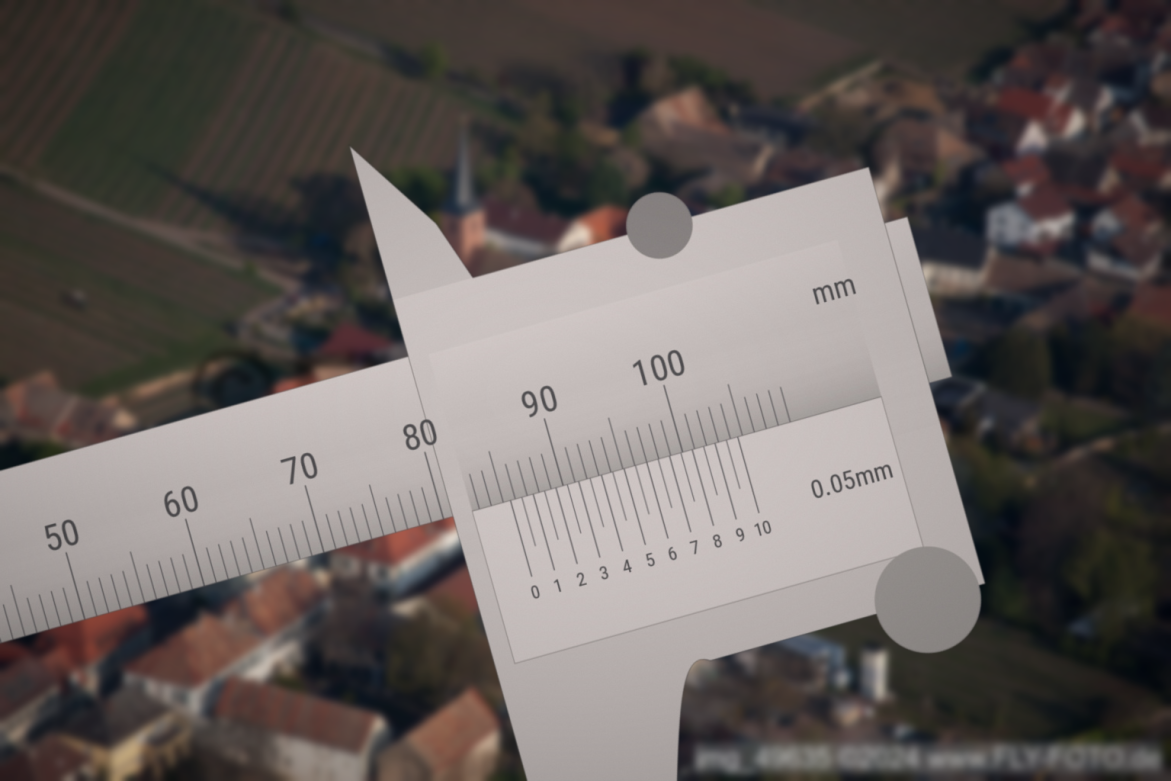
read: 85.6 mm
